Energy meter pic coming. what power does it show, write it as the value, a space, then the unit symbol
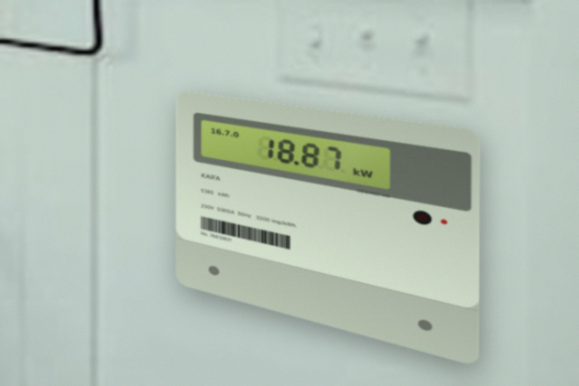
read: 18.87 kW
